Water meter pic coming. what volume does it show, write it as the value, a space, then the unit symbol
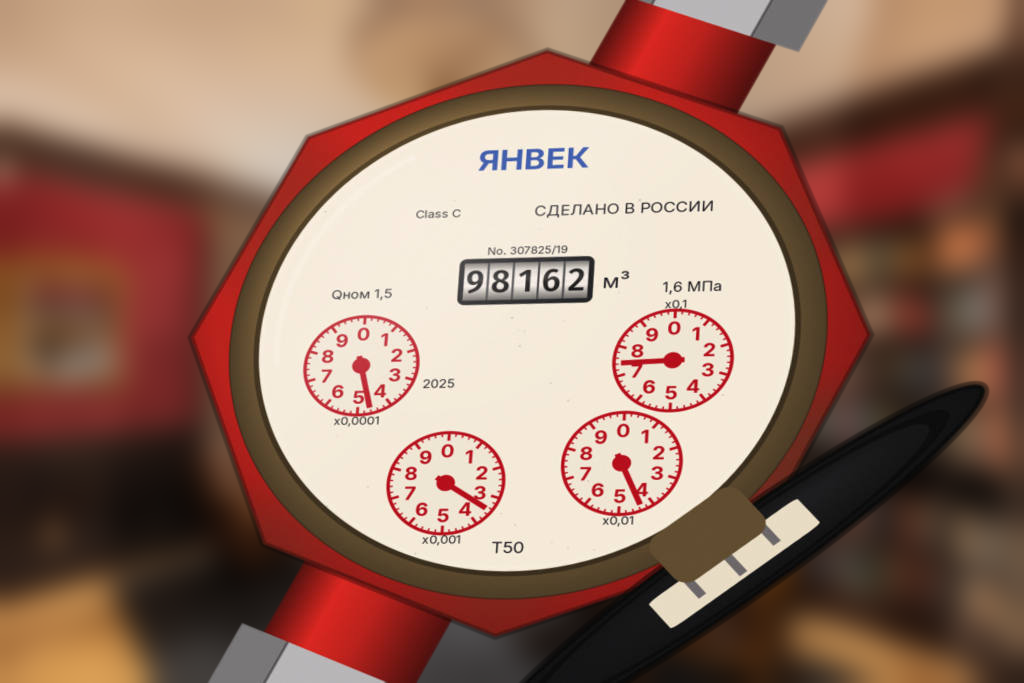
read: 98162.7434 m³
